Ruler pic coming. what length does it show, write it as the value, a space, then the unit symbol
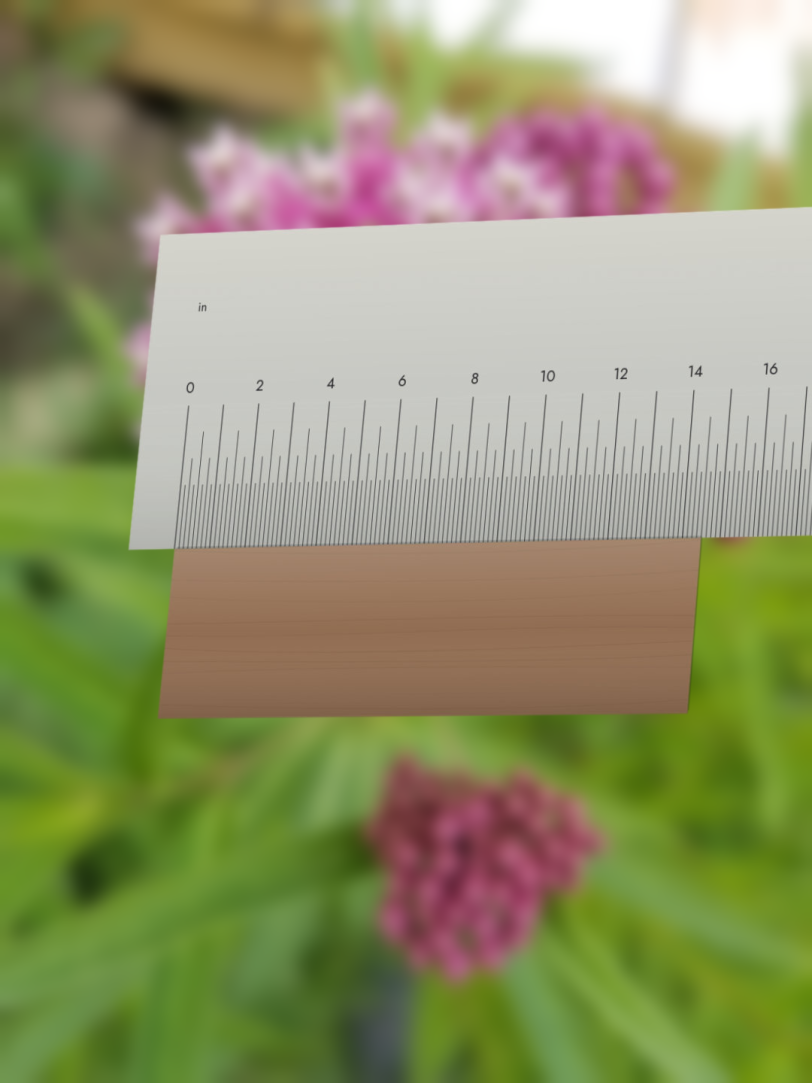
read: 14.5 in
